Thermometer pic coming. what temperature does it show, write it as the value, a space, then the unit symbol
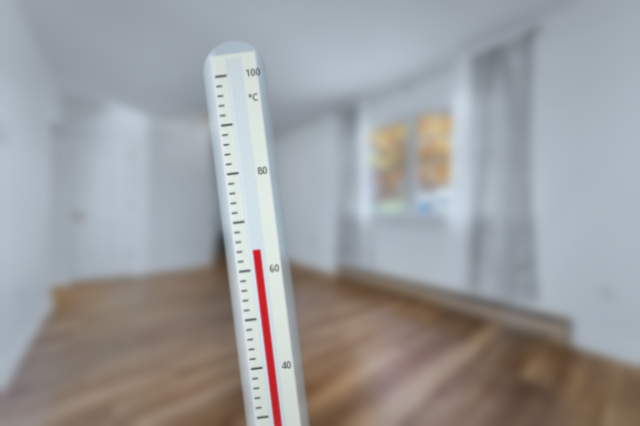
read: 64 °C
